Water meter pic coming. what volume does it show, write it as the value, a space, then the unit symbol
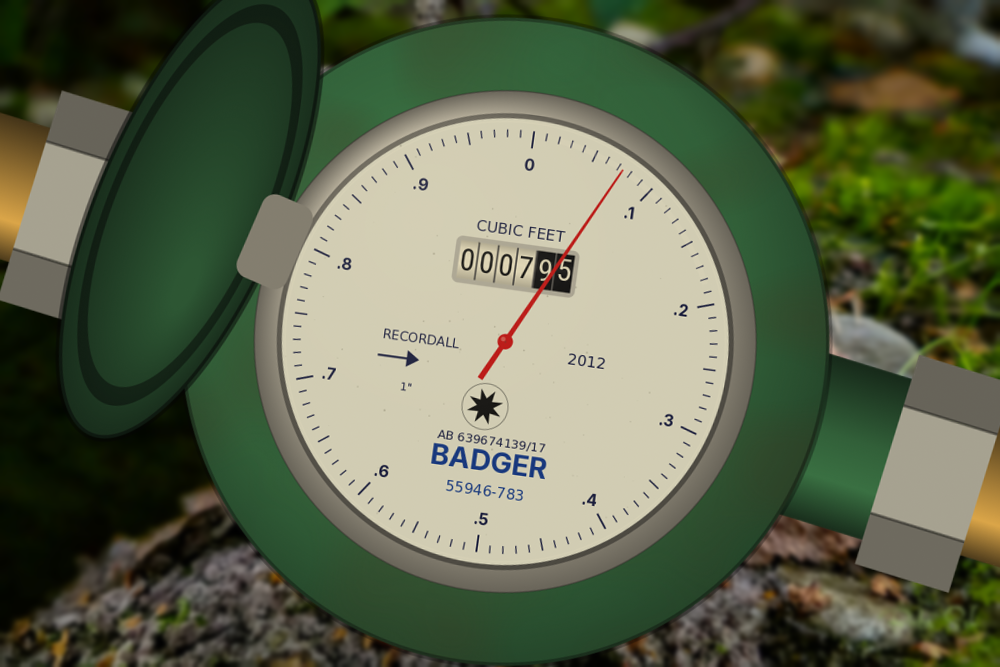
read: 795.07 ft³
